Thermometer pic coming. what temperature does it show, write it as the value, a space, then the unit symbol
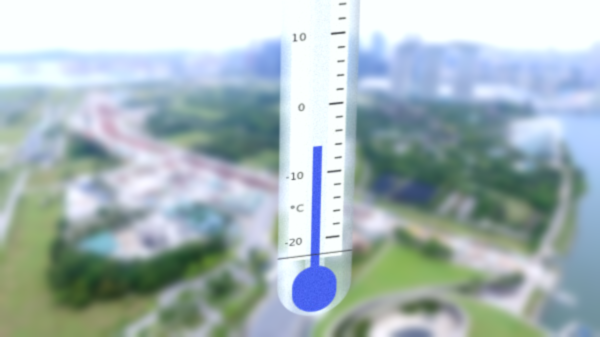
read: -6 °C
